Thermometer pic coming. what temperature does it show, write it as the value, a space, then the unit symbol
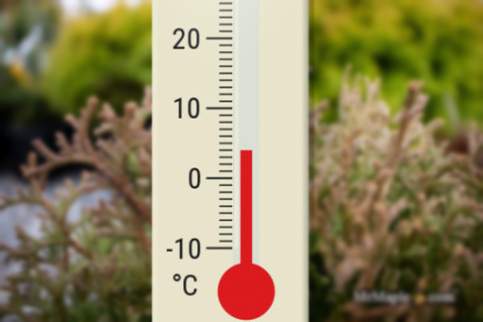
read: 4 °C
